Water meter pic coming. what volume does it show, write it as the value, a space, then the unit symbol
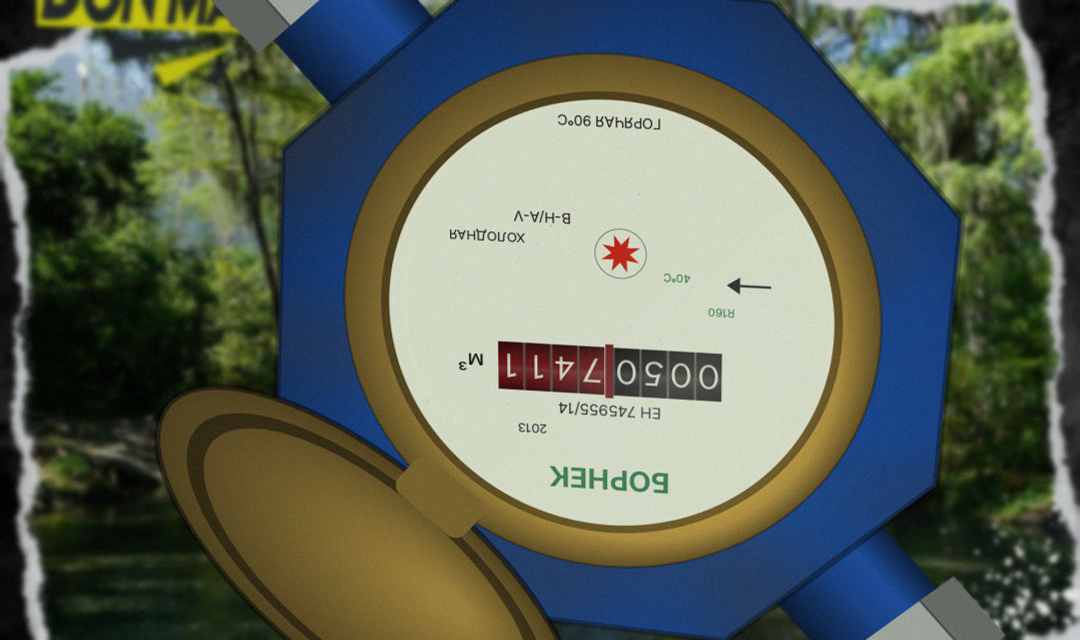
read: 50.7411 m³
